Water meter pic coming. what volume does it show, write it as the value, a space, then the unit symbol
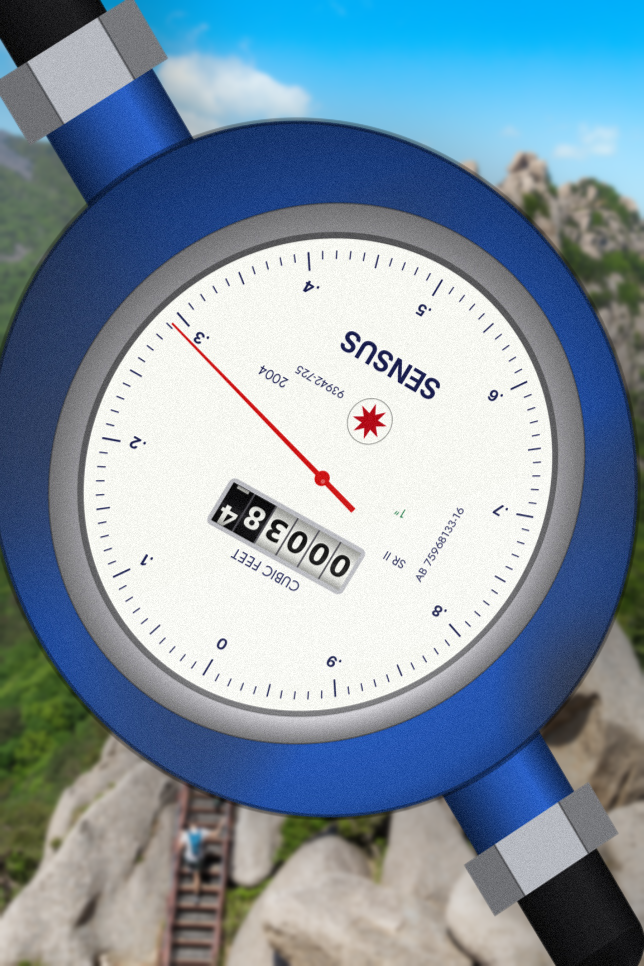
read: 384.29 ft³
